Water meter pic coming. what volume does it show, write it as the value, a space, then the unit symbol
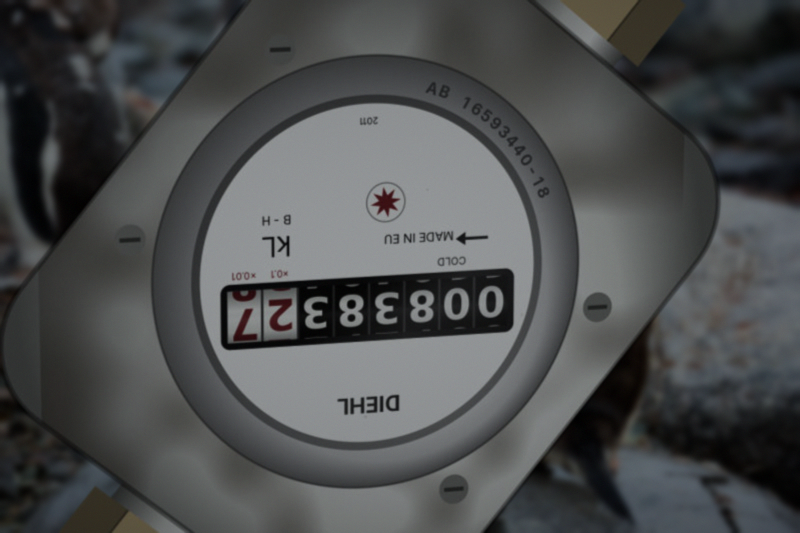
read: 8383.27 kL
